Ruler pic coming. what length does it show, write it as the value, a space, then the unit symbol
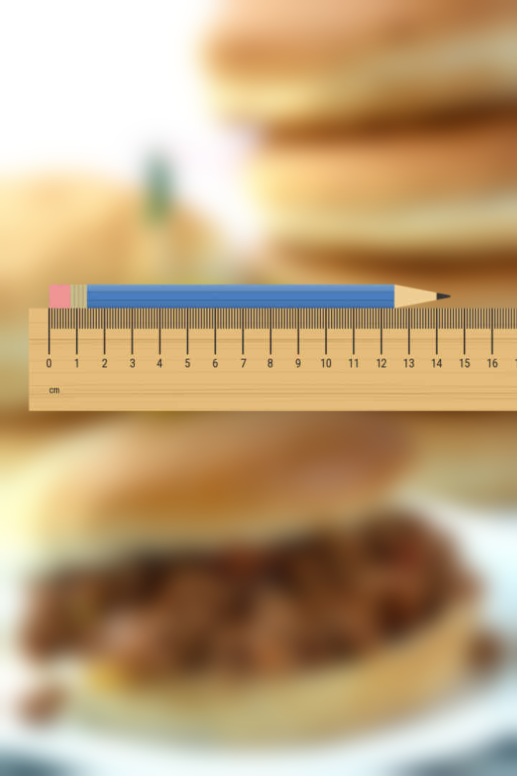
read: 14.5 cm
